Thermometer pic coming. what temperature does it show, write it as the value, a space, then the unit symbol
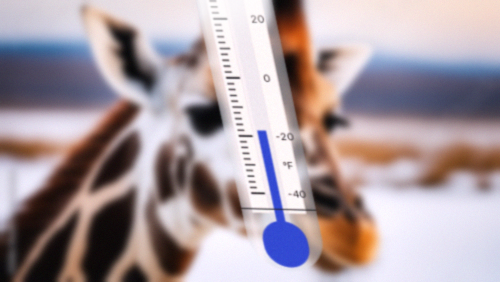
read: -18 °F
